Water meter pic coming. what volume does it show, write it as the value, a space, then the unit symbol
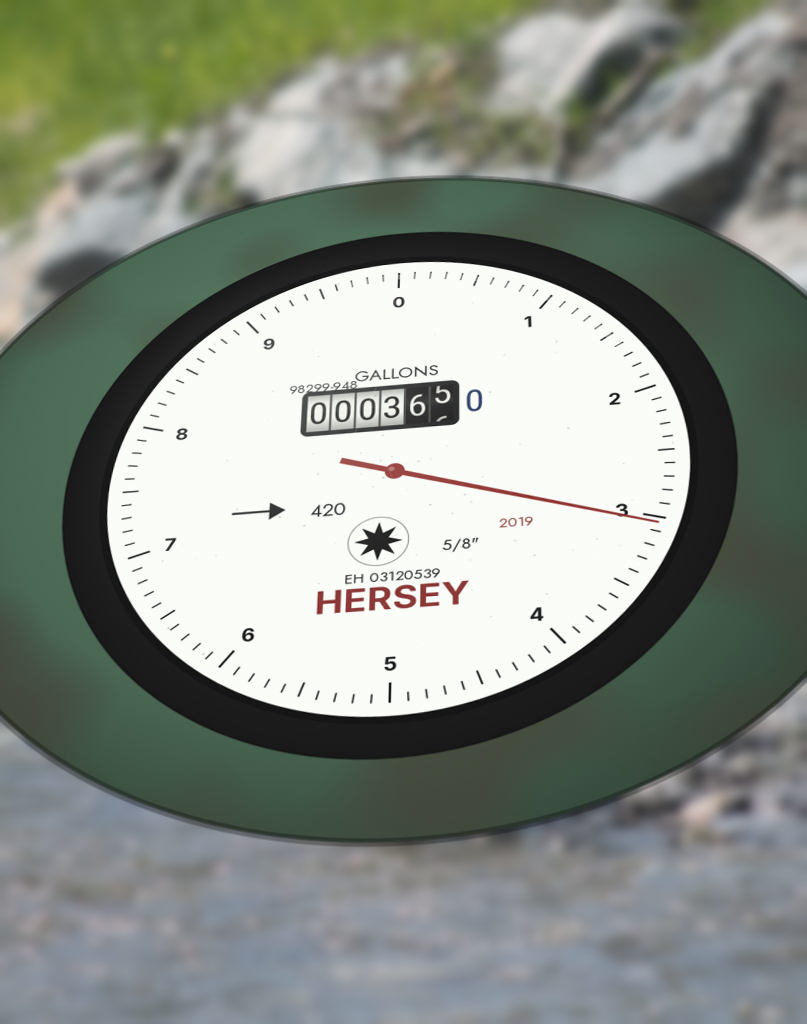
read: 3653.0 gal
